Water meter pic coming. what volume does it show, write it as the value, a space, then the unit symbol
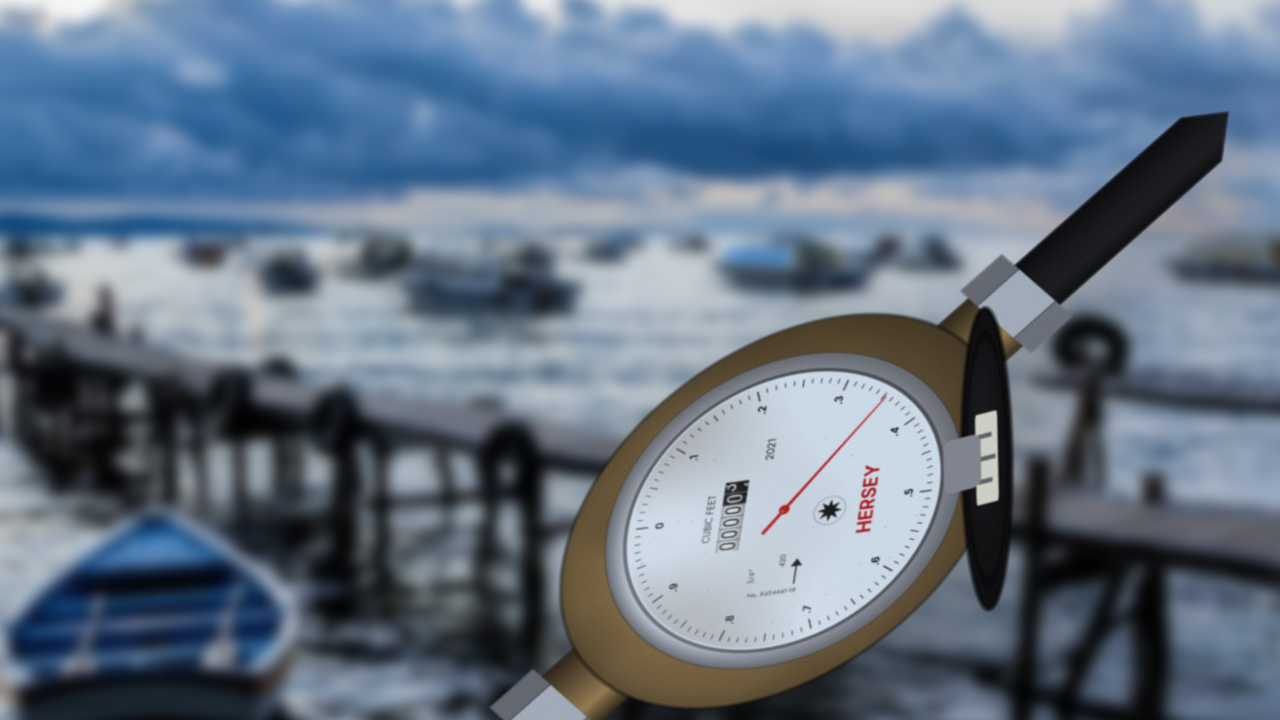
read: 3.35 ft³
